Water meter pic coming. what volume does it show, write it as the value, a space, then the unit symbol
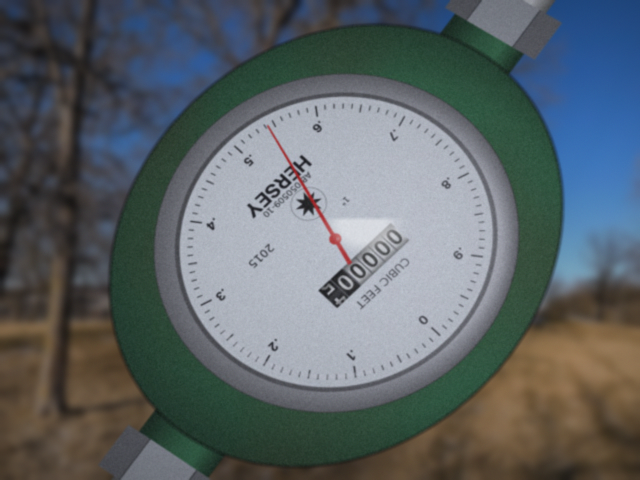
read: 4.54 ft³
